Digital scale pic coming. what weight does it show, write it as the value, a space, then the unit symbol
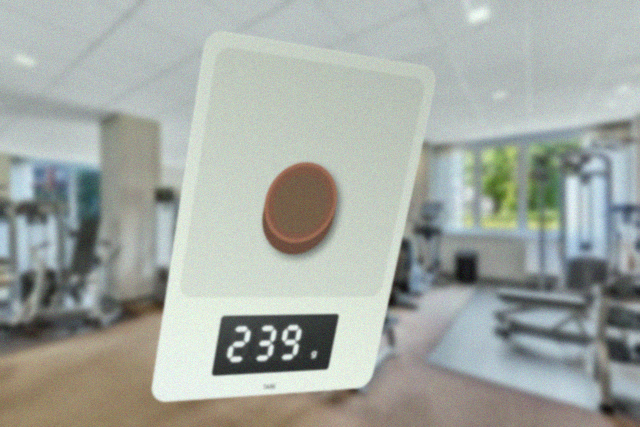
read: 239 g
